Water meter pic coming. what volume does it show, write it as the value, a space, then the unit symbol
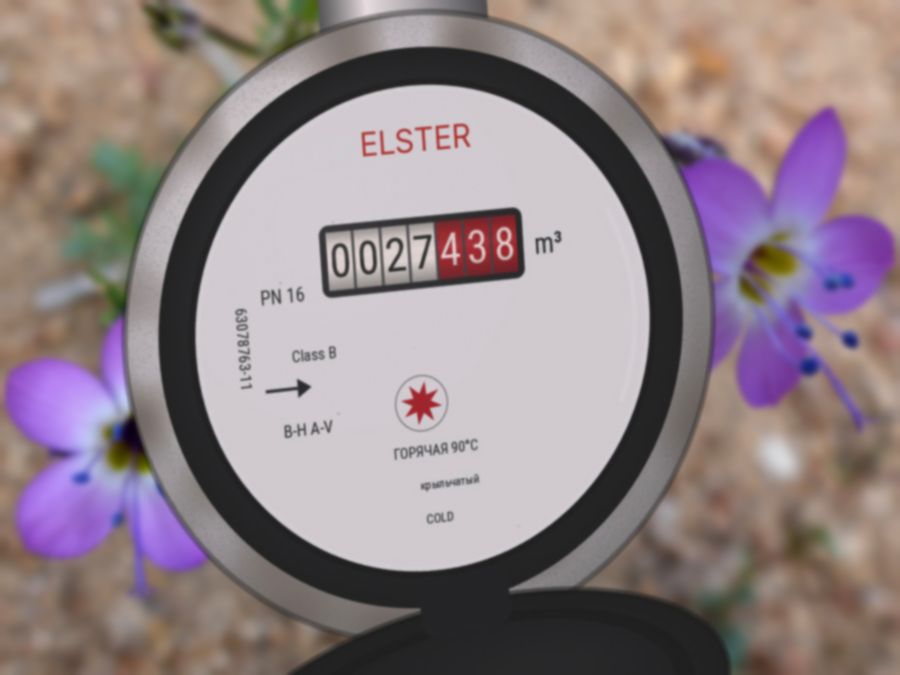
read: 27.438 m³
